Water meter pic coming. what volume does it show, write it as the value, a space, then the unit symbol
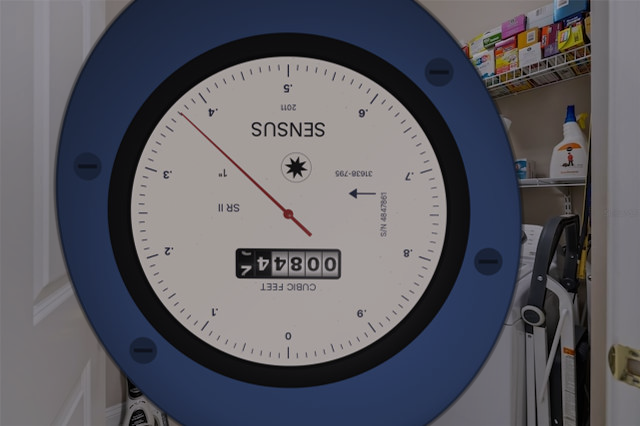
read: 8442.37 ft³
